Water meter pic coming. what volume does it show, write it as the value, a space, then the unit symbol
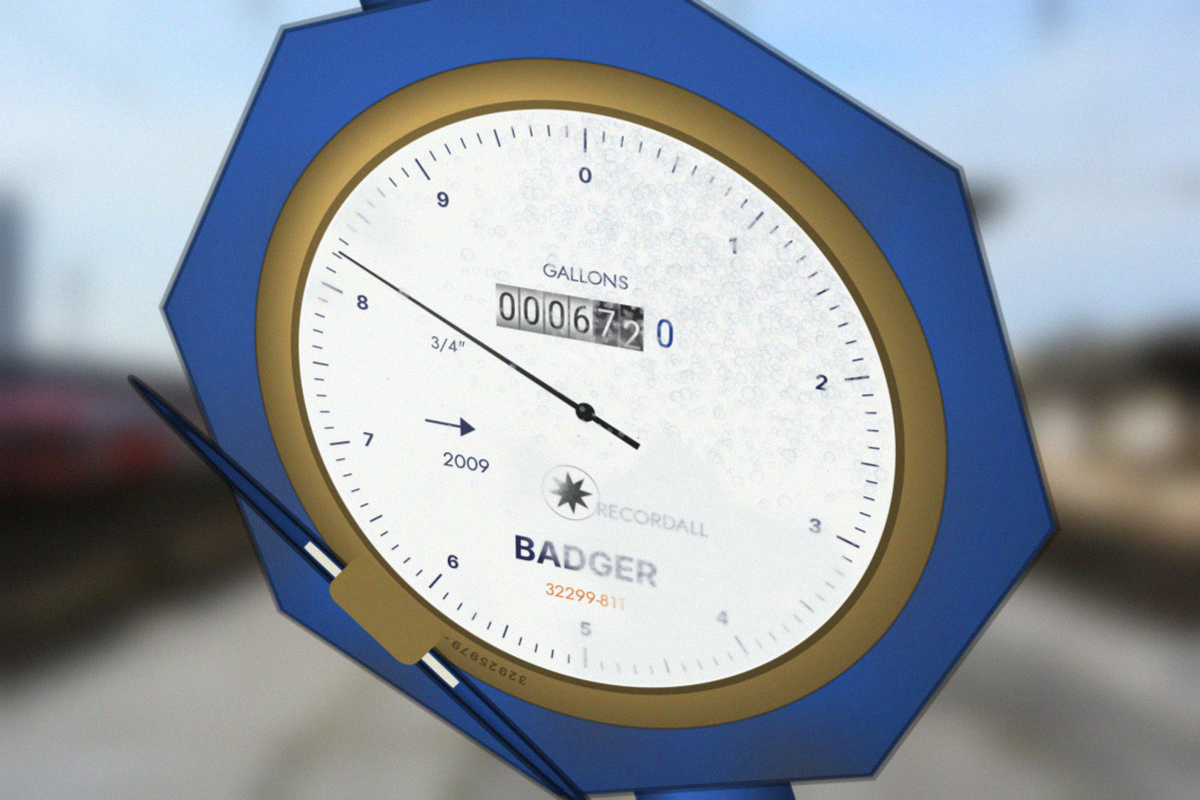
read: 6718.2 gal
